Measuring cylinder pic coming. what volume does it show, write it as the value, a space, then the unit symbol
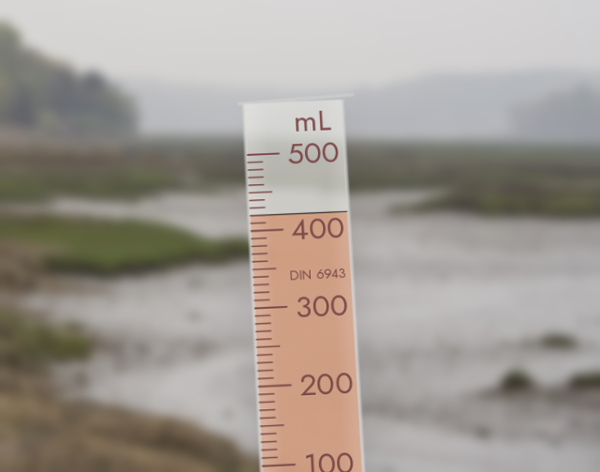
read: 420 mL
